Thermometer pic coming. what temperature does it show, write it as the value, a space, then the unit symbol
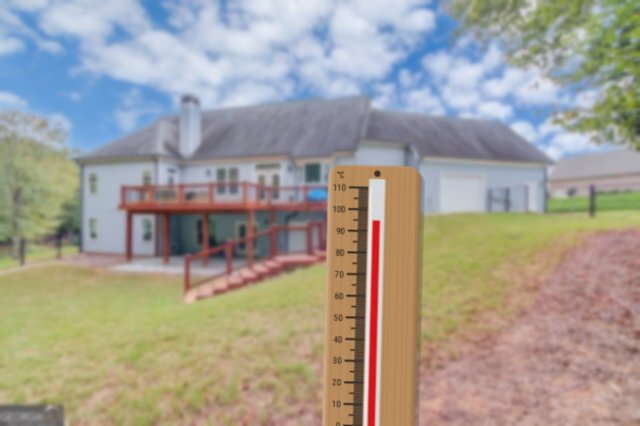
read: 95 °C
